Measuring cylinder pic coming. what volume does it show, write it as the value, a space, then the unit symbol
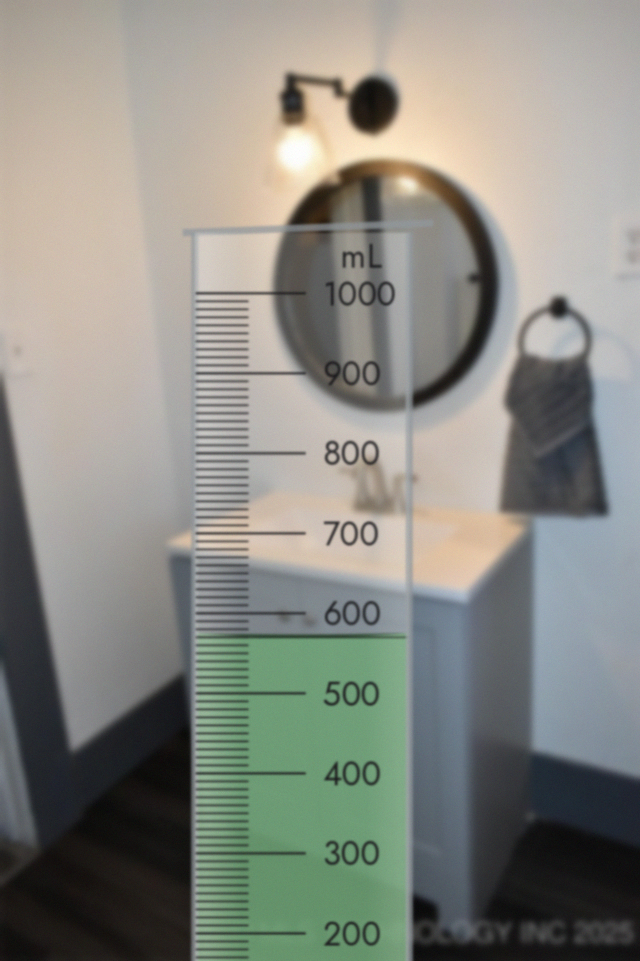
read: 570 mL
